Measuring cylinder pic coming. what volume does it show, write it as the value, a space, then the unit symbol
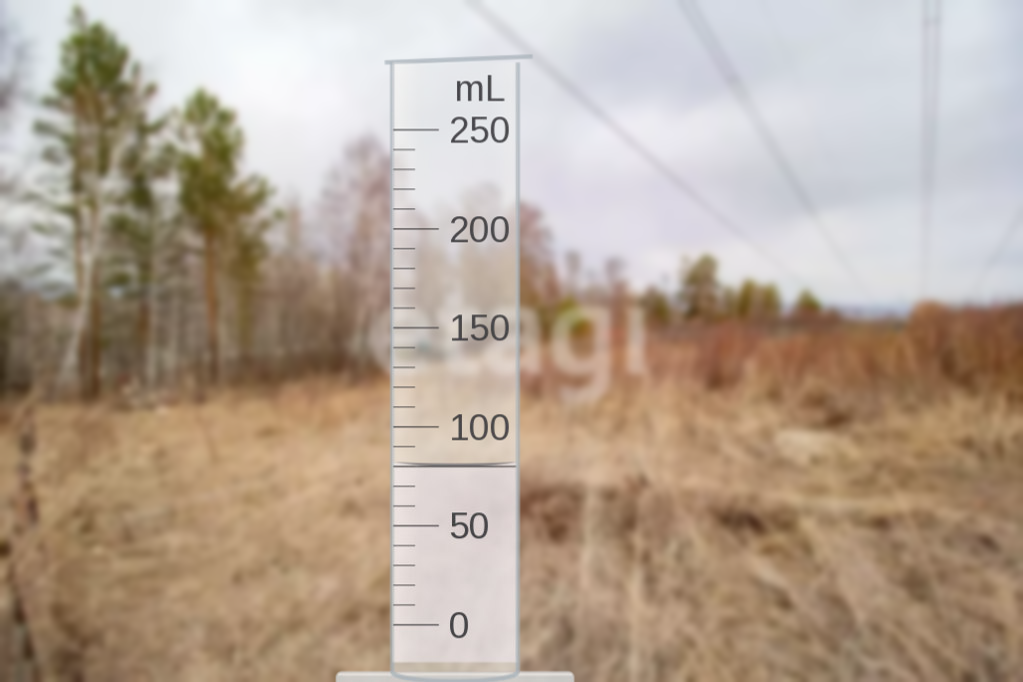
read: 80 mL
